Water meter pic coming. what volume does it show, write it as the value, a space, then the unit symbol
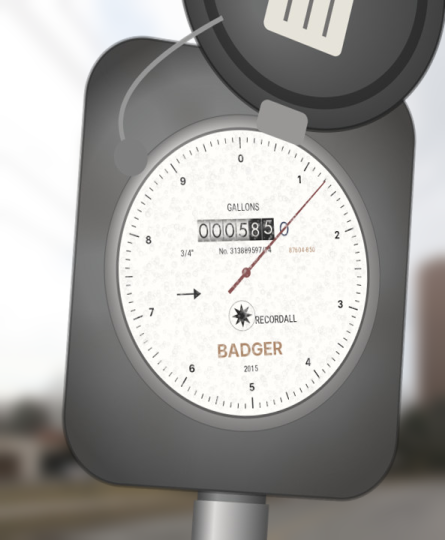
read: 5851.3 gal
